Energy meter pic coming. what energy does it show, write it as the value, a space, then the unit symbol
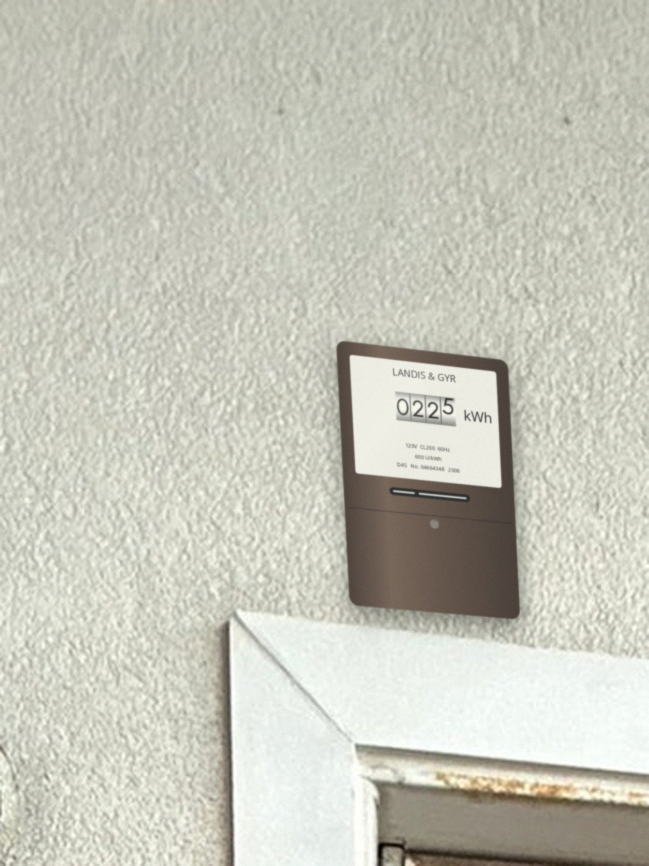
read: 225 kWh
